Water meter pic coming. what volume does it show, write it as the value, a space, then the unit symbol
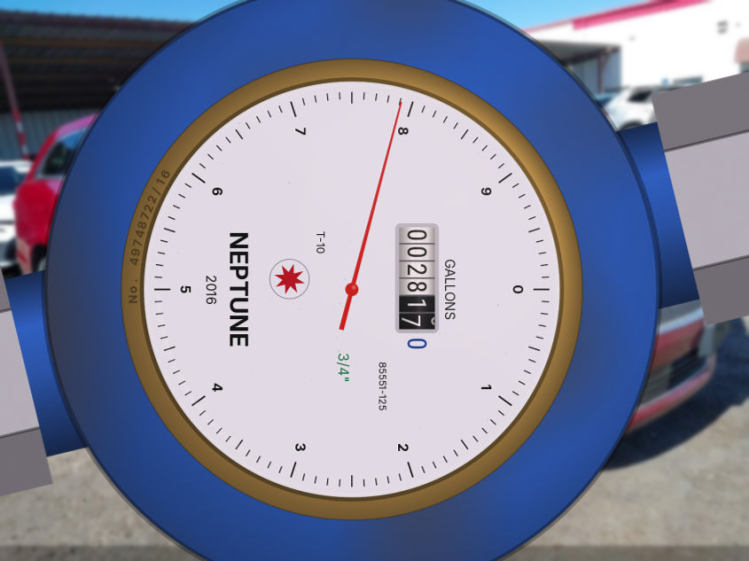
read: 28167.9 gal
